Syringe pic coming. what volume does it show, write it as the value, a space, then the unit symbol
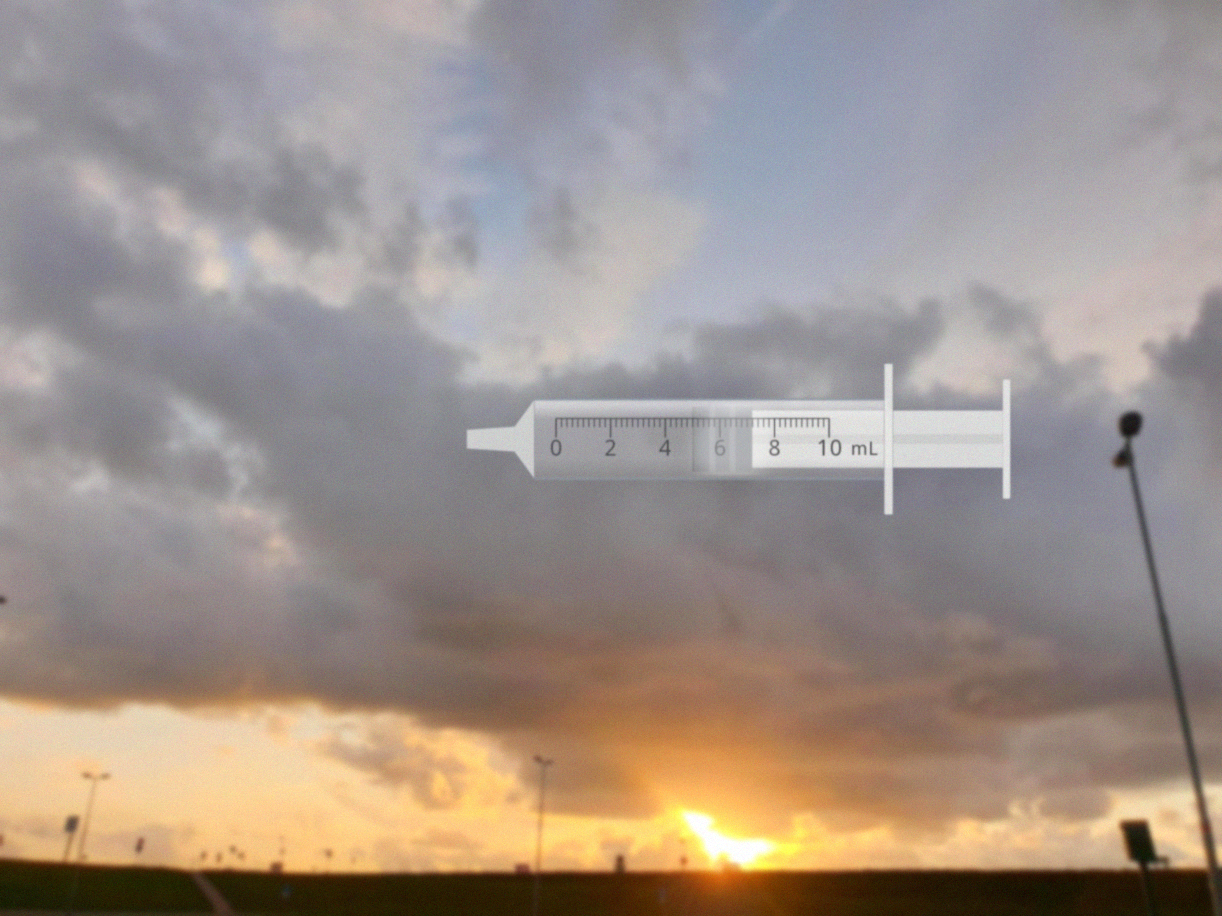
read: 5 mL
